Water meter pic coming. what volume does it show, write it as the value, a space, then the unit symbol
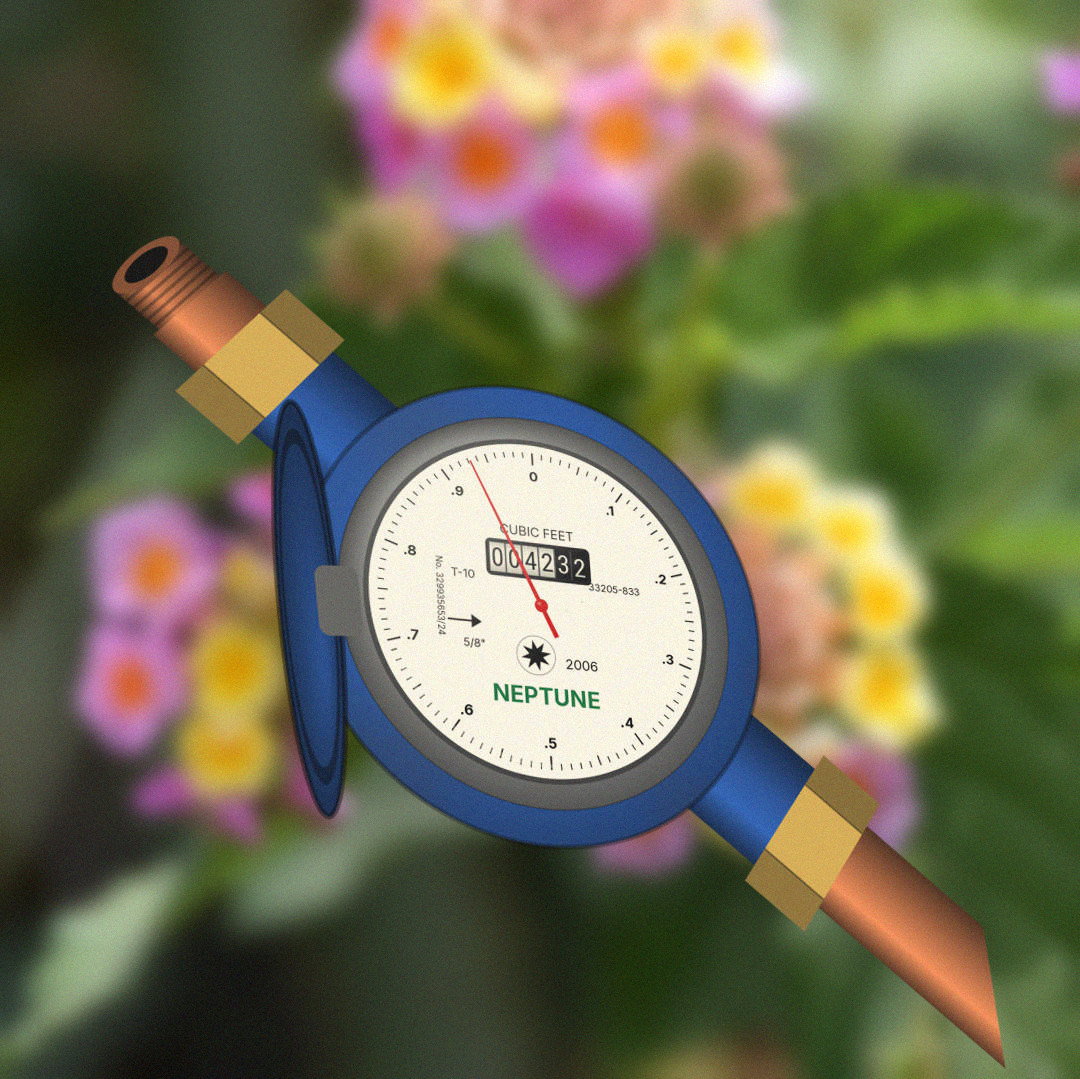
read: 4231.93 ft³
